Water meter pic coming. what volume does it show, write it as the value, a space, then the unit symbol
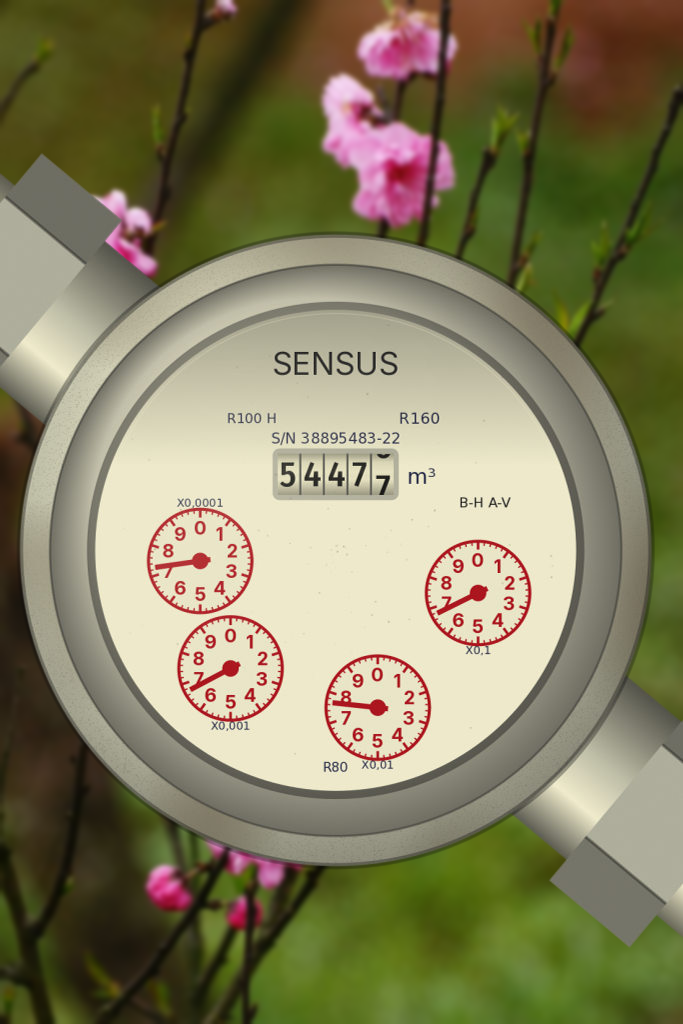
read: 54476.6767 m³
